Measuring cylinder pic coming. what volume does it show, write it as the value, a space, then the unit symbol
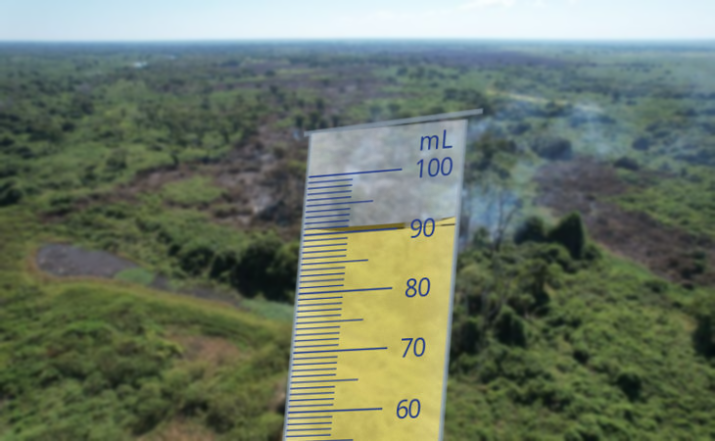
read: 90 mL
